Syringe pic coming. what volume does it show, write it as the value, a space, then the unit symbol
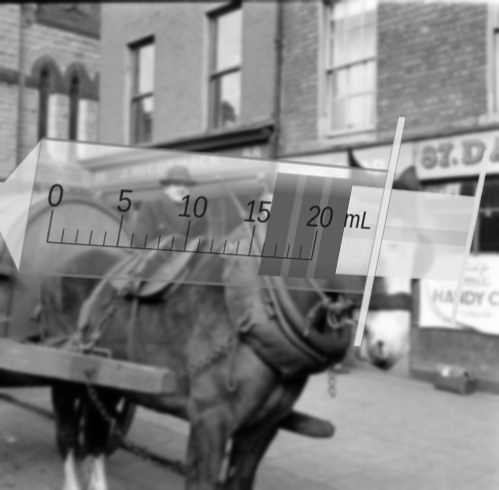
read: 16 mL
